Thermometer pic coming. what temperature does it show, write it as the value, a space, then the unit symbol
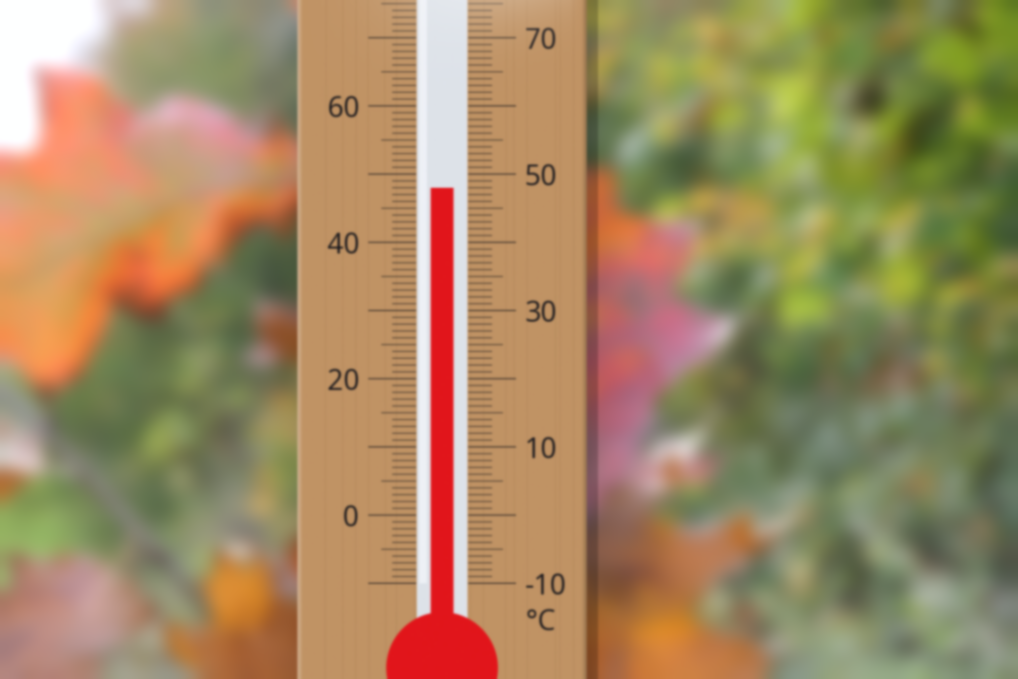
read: 48 °C
